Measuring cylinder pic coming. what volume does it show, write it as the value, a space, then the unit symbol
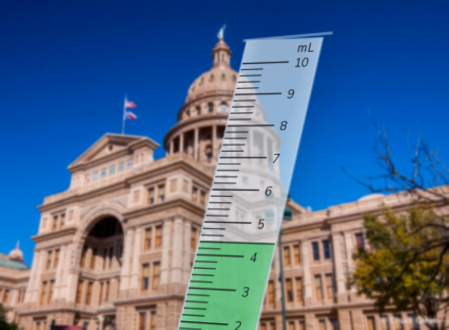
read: 4.4 mL
